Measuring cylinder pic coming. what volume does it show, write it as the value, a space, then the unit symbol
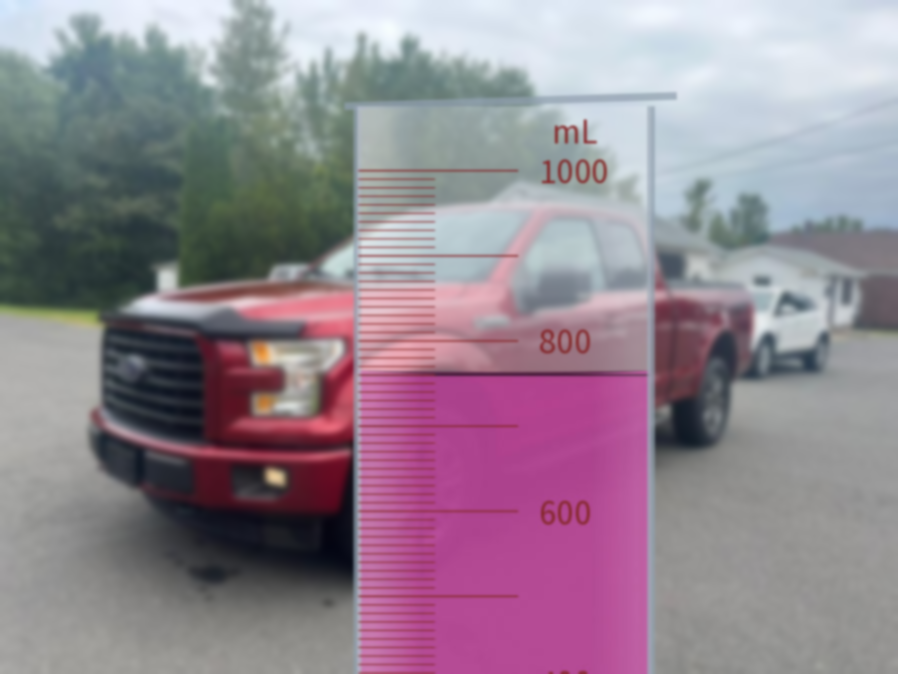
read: 760 mL
